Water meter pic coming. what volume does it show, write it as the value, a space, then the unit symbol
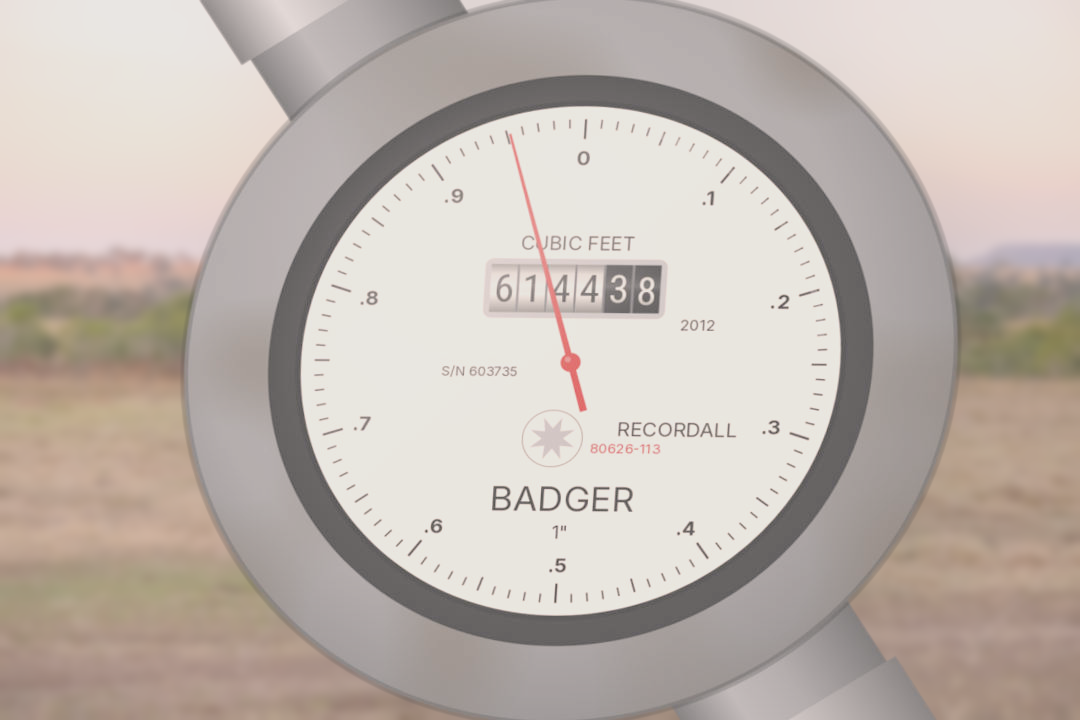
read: 614437.95 ft³
